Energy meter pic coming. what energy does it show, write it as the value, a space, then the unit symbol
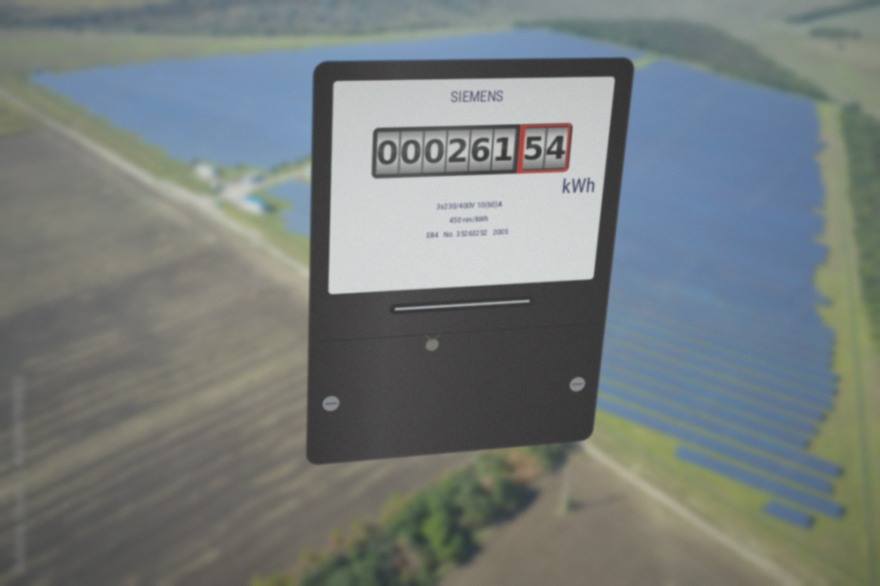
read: 261.54 kWh
